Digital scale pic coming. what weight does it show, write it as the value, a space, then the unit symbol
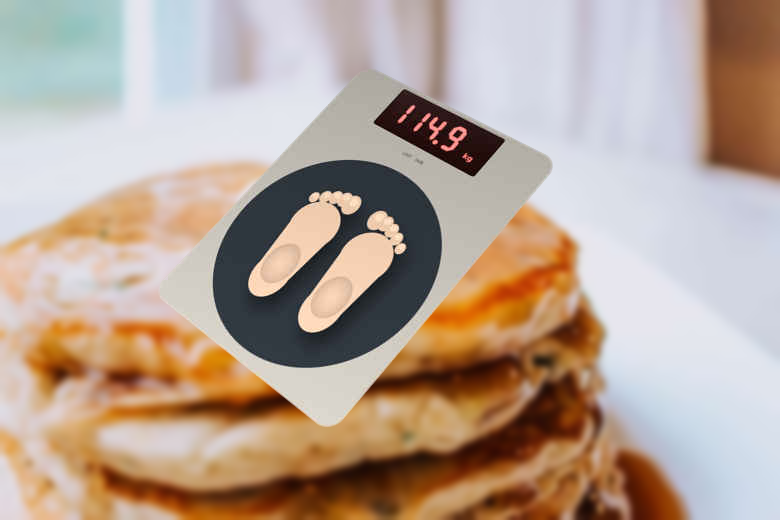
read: 114.9 kg
